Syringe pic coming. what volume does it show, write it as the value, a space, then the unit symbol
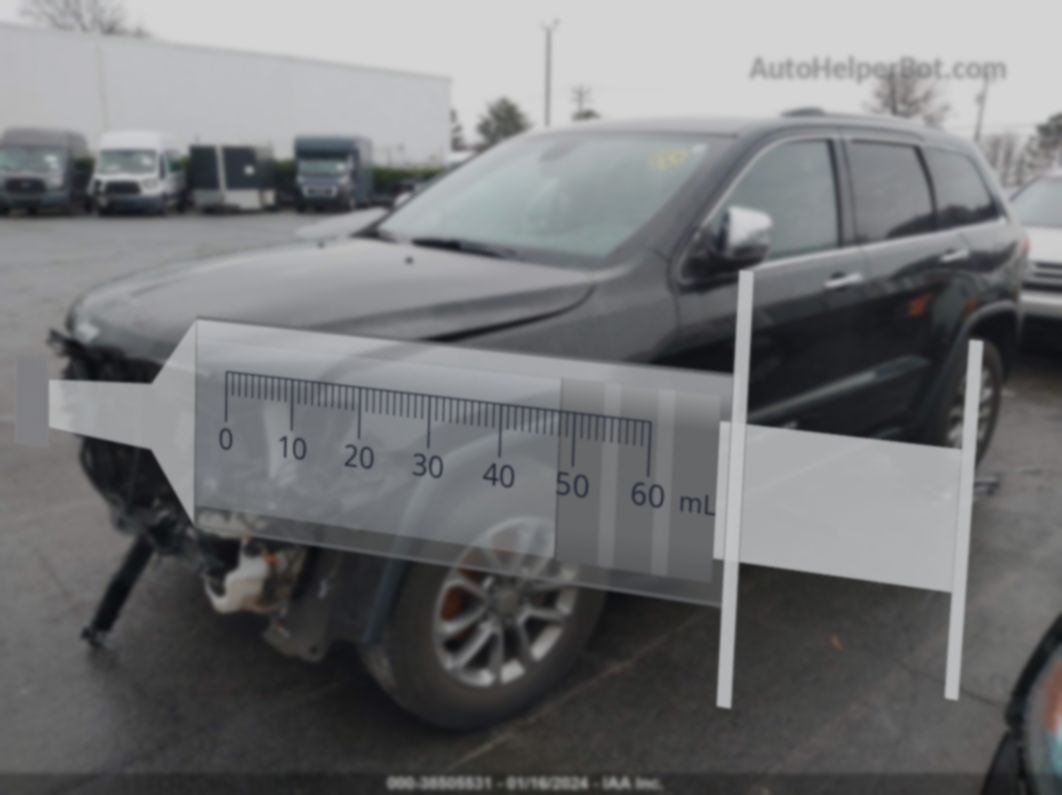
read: 48 mL
